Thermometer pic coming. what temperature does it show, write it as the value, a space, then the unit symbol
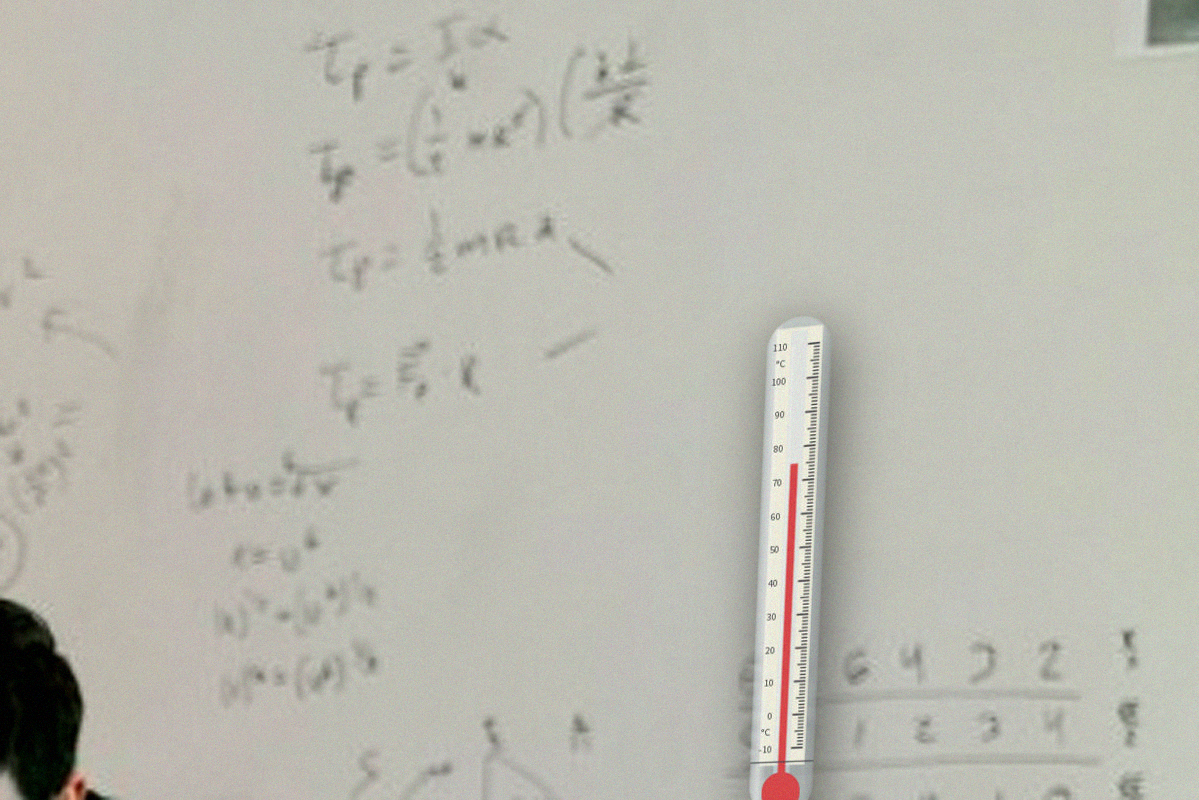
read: 75 °C
